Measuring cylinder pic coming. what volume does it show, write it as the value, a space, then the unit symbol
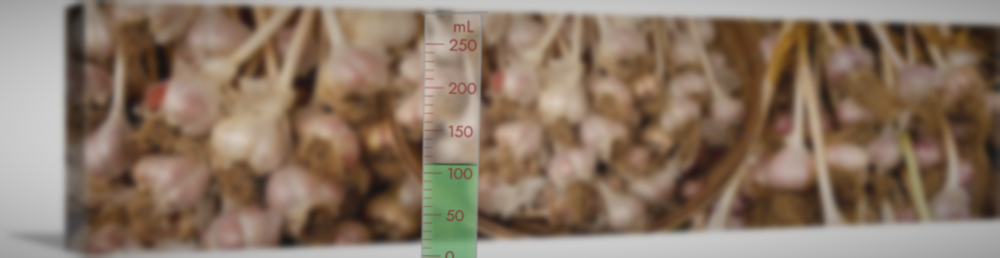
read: 110 mL
